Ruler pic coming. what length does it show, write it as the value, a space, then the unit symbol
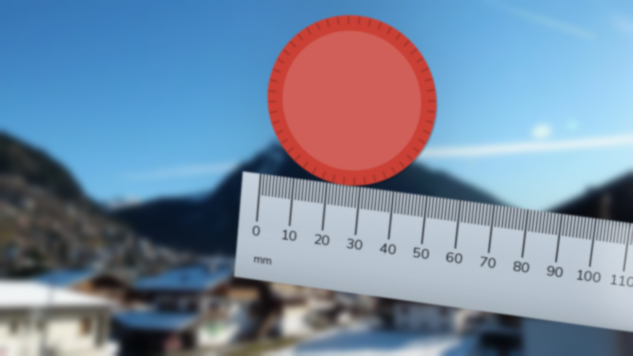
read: 50 mm
